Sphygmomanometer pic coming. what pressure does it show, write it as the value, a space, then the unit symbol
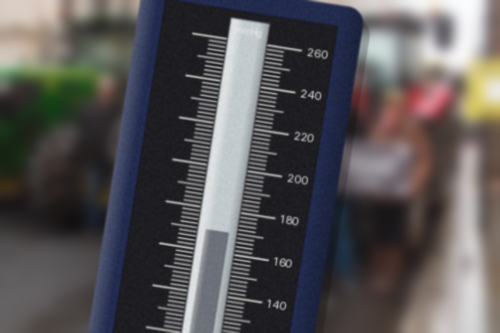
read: 170 mmHg
